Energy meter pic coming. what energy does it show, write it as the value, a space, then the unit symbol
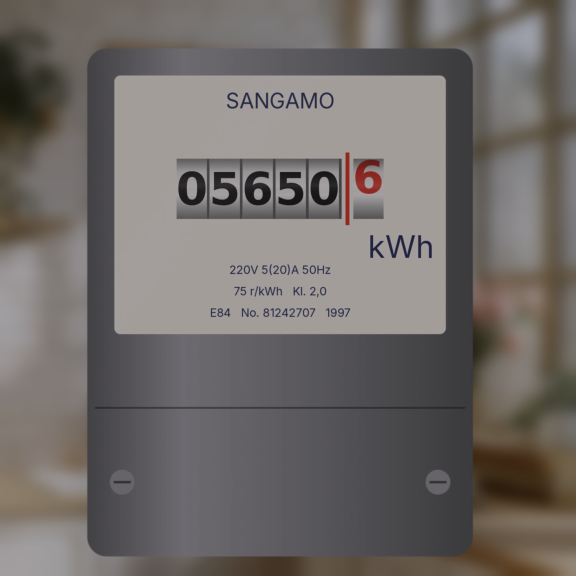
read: 5650.6 kWh
